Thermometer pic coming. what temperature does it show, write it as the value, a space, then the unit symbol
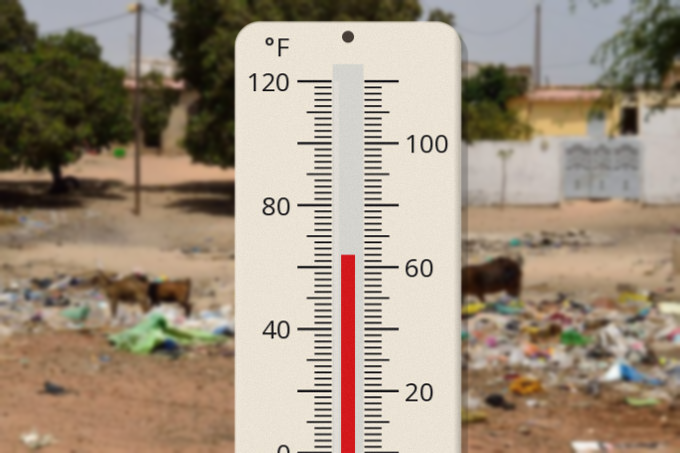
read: 64 °F
